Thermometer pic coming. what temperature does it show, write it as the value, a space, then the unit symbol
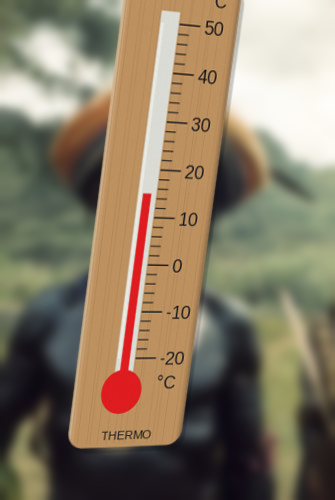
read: 15 °C
